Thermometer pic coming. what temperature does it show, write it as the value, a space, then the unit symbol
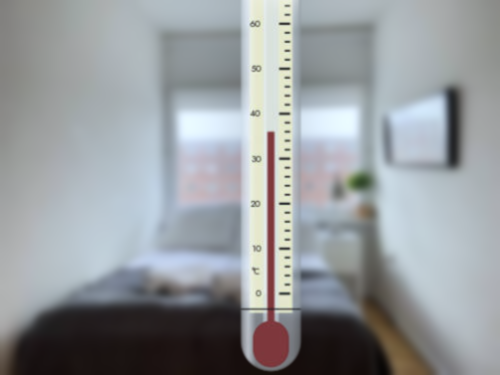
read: 36 °C
